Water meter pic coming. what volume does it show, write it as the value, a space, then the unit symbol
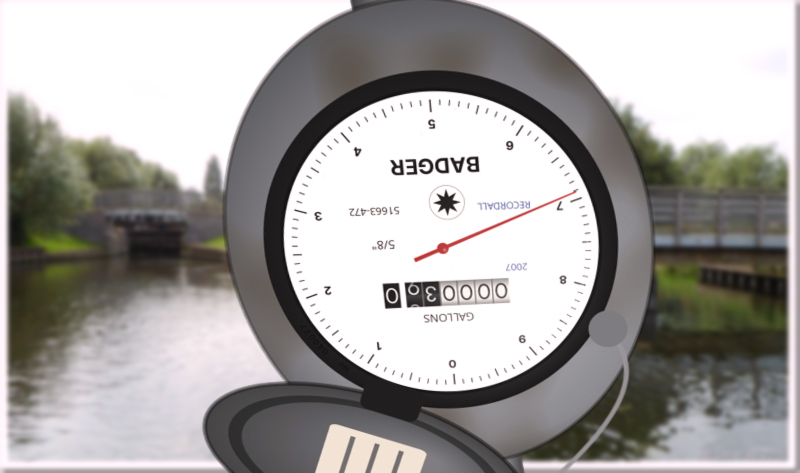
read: 386.9 gal
